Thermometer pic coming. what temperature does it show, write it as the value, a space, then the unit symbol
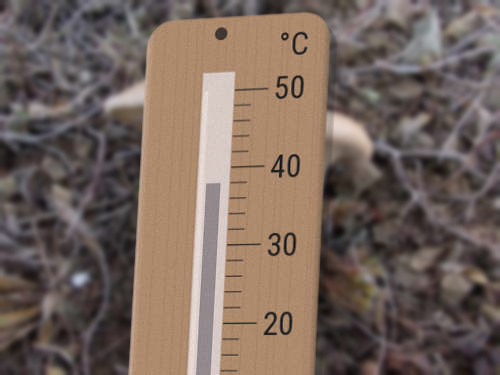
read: 38 °C
